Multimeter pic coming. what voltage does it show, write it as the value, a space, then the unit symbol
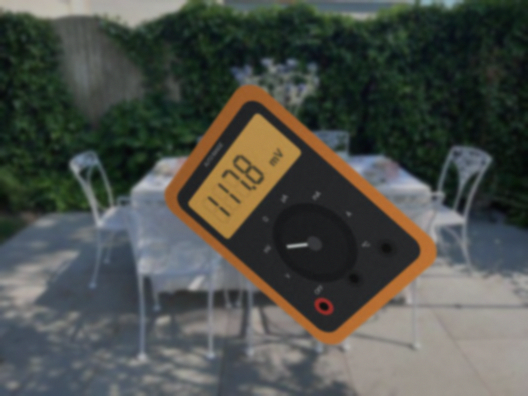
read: 117.8 mV
